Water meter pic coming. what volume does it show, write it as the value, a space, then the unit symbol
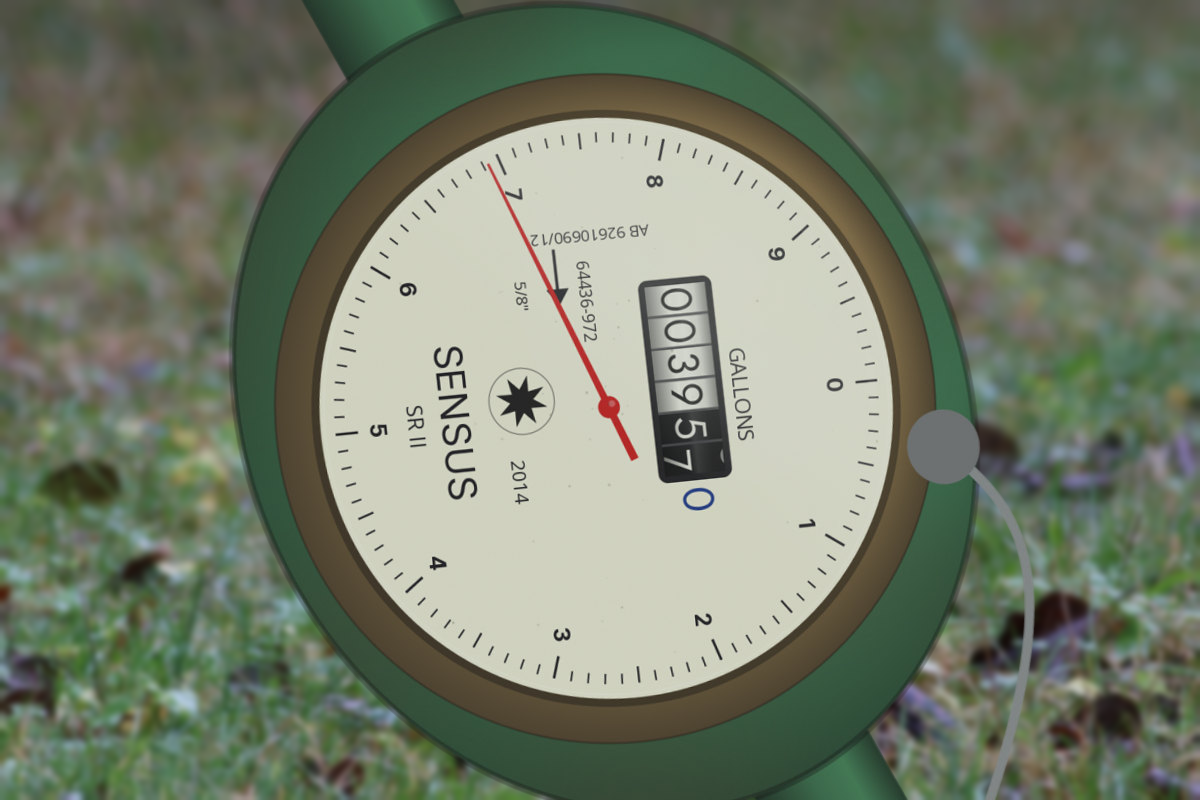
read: 39566.9 gal
